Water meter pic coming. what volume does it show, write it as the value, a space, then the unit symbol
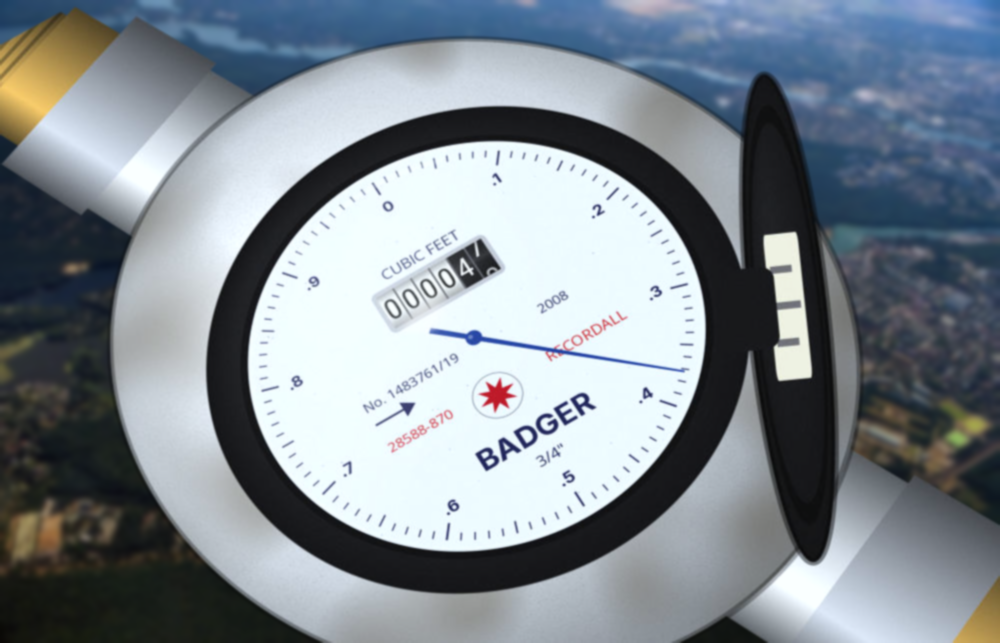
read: 47.37 ft³
